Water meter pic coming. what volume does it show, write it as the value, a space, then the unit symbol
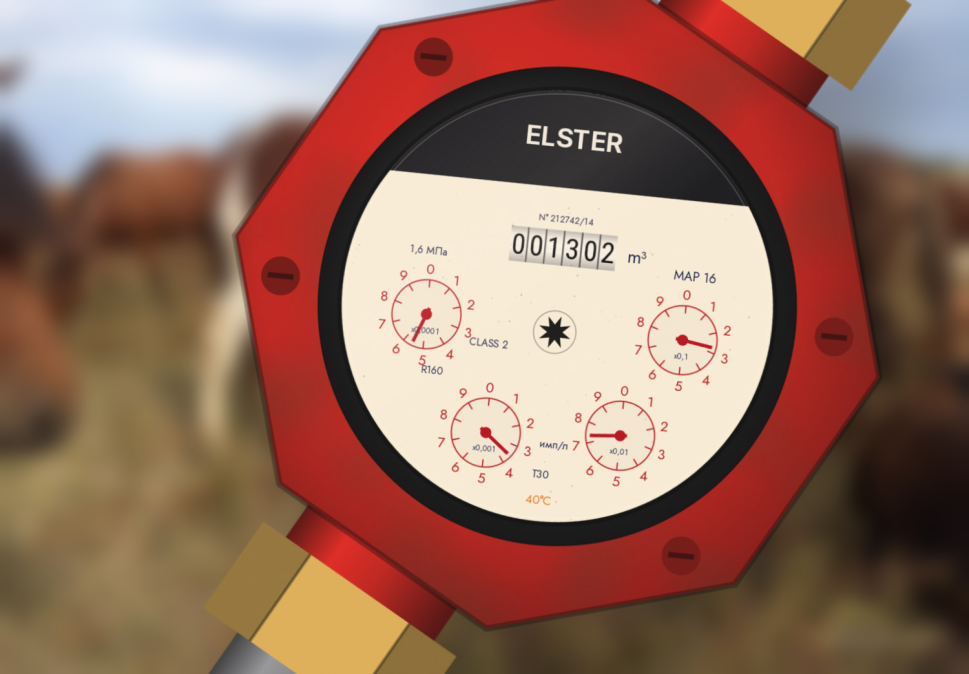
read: 1302.2735 m³
